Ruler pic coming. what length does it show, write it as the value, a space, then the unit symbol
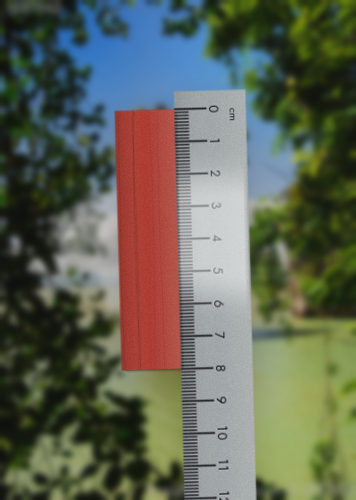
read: 8 cm
